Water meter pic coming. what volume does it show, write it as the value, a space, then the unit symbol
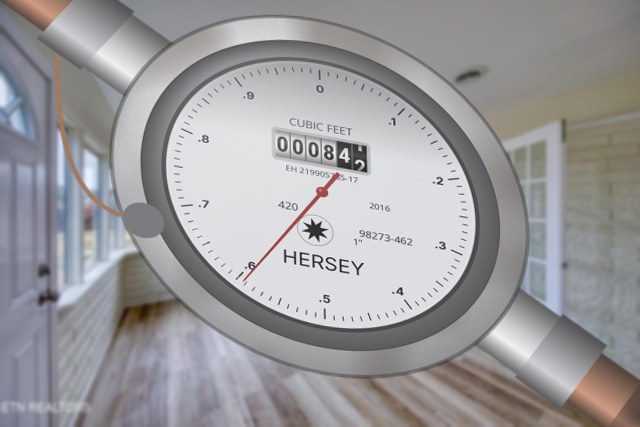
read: 841.59 ft³
